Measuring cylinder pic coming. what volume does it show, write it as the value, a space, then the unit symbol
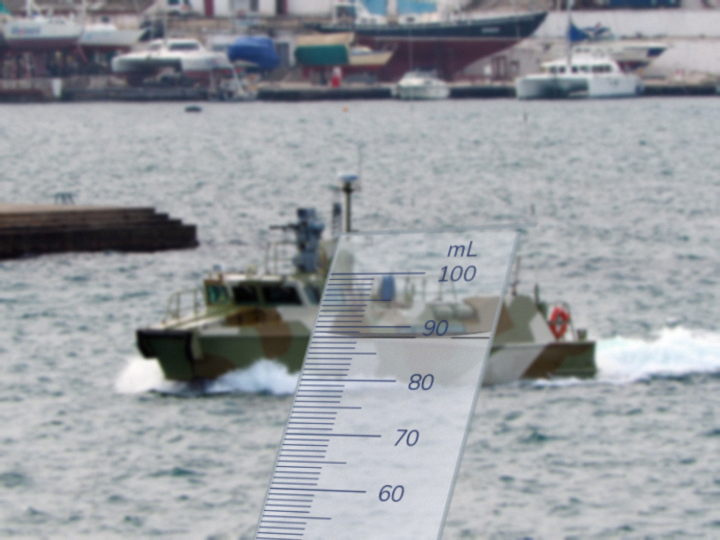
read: 88 mL
